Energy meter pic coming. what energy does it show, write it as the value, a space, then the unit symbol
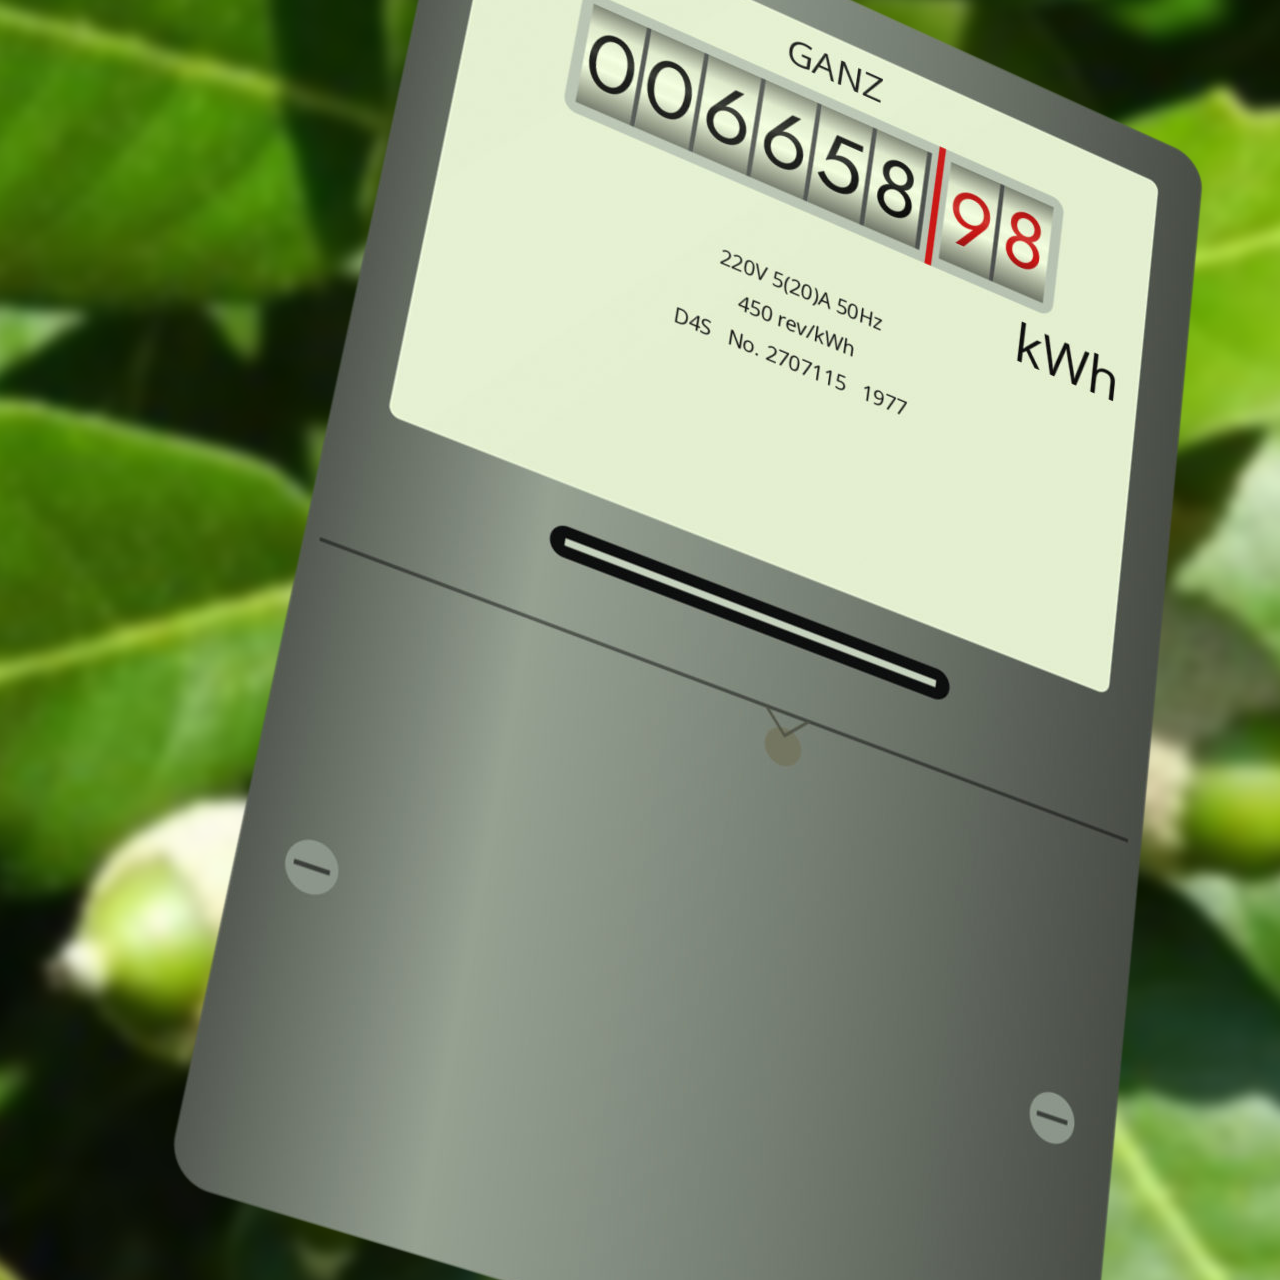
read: 6658.98 kWh
